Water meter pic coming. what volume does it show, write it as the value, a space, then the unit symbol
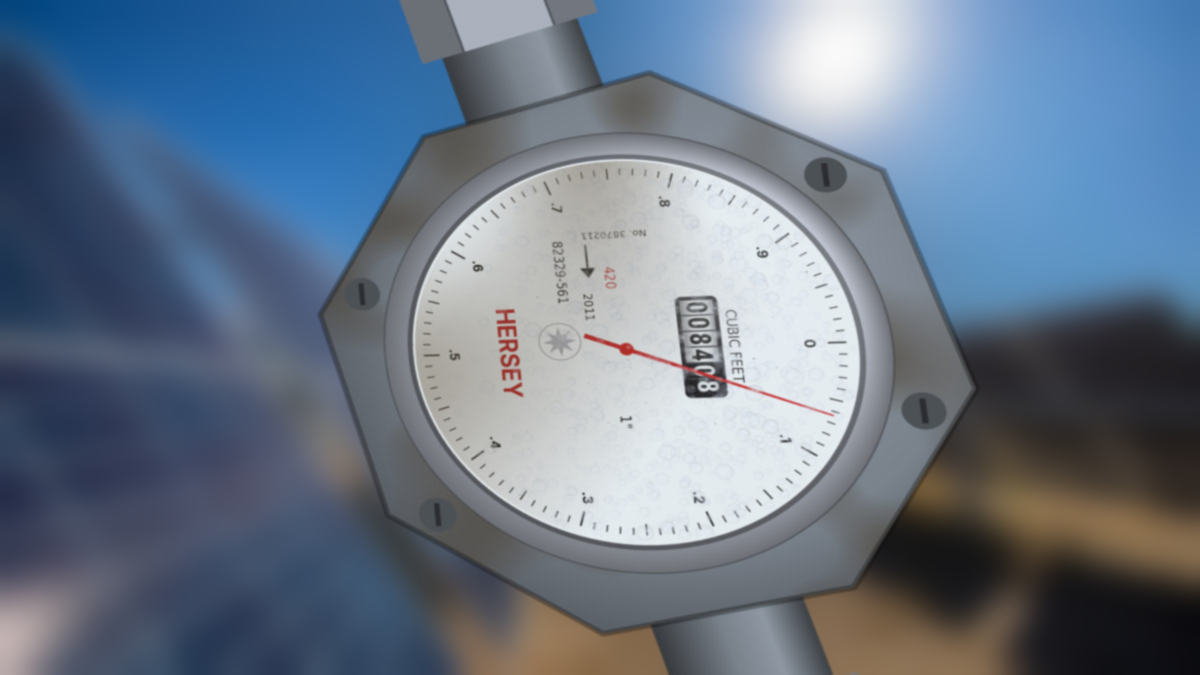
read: 8408.06 ft³
